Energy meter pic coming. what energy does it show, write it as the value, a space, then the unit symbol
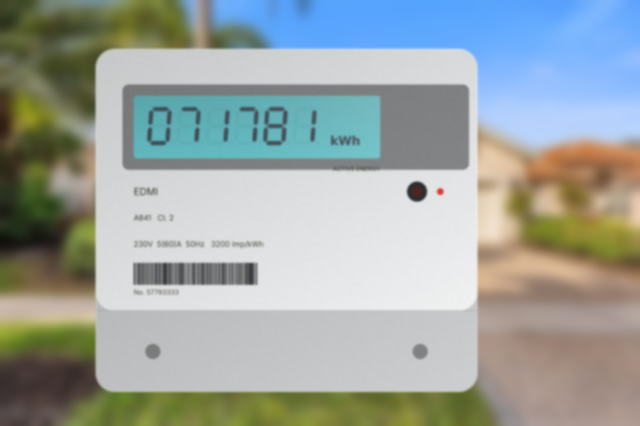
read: 71781 kWh
